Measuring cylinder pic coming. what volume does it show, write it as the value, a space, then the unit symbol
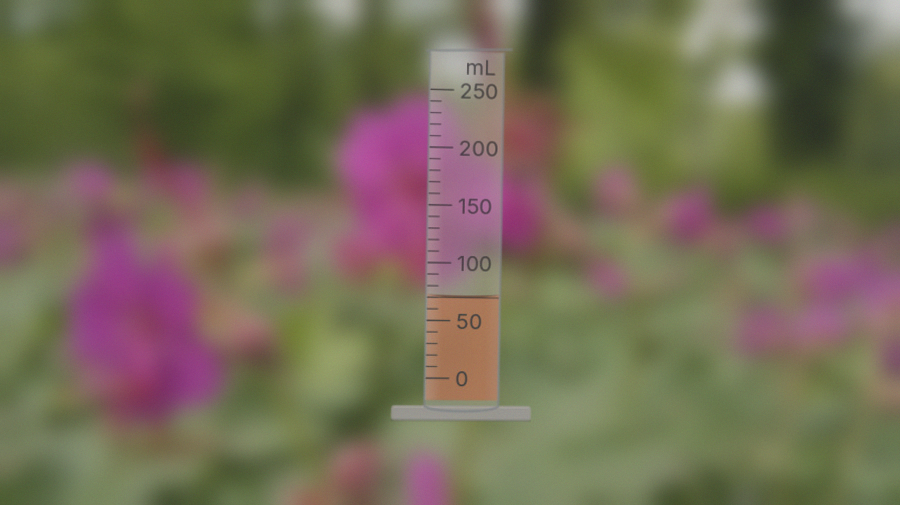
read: 70 mL
